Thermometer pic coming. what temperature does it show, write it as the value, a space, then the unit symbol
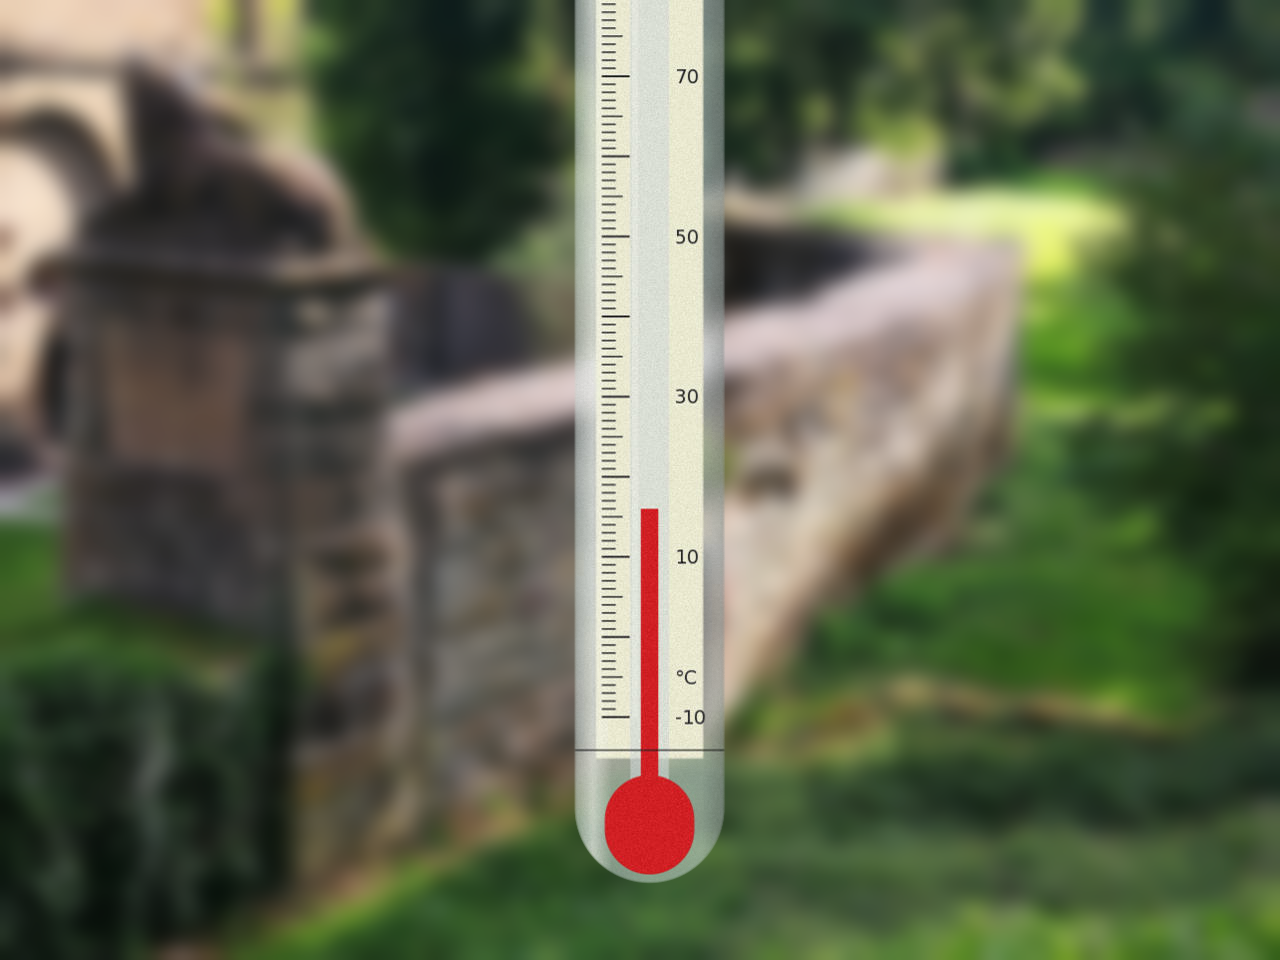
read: 16 °C
